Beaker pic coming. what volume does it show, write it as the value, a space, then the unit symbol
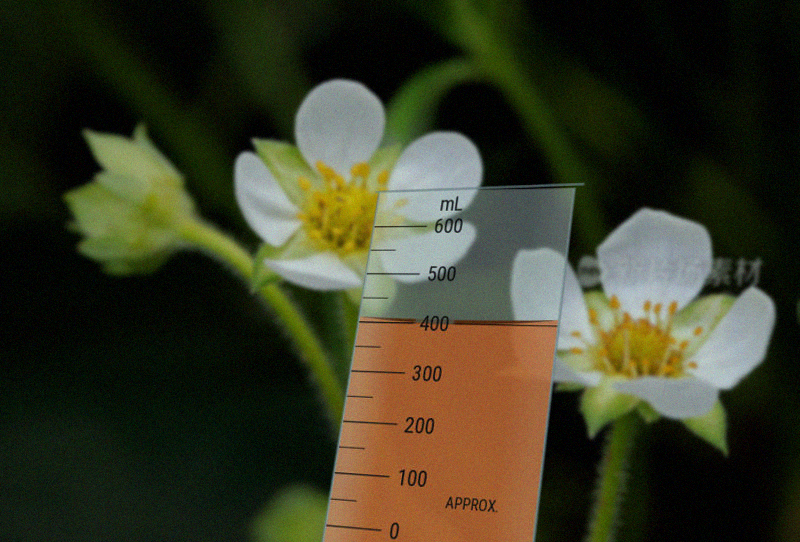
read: 400 mL
